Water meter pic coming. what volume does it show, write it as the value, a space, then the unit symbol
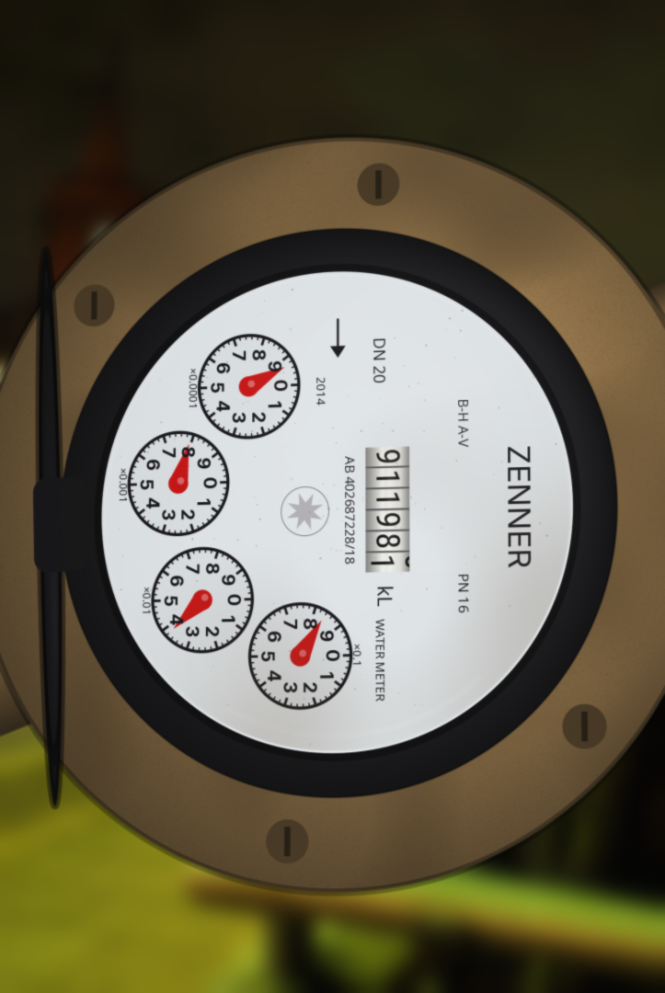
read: 911980.8379 kL
